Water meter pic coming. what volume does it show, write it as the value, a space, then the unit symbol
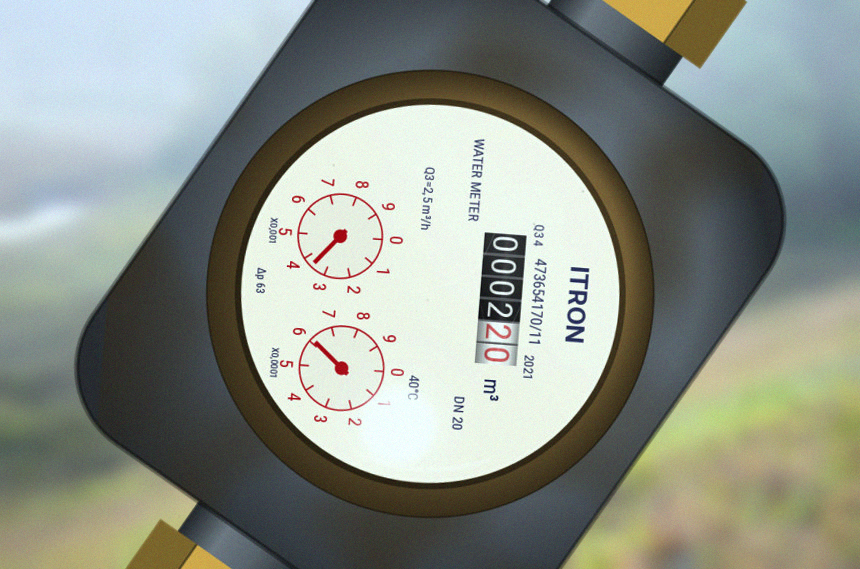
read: 2.2036 m³
